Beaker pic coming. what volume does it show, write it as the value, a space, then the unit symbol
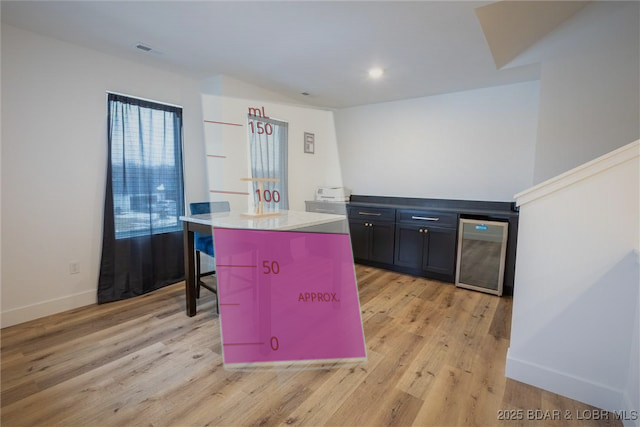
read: 75 mL
